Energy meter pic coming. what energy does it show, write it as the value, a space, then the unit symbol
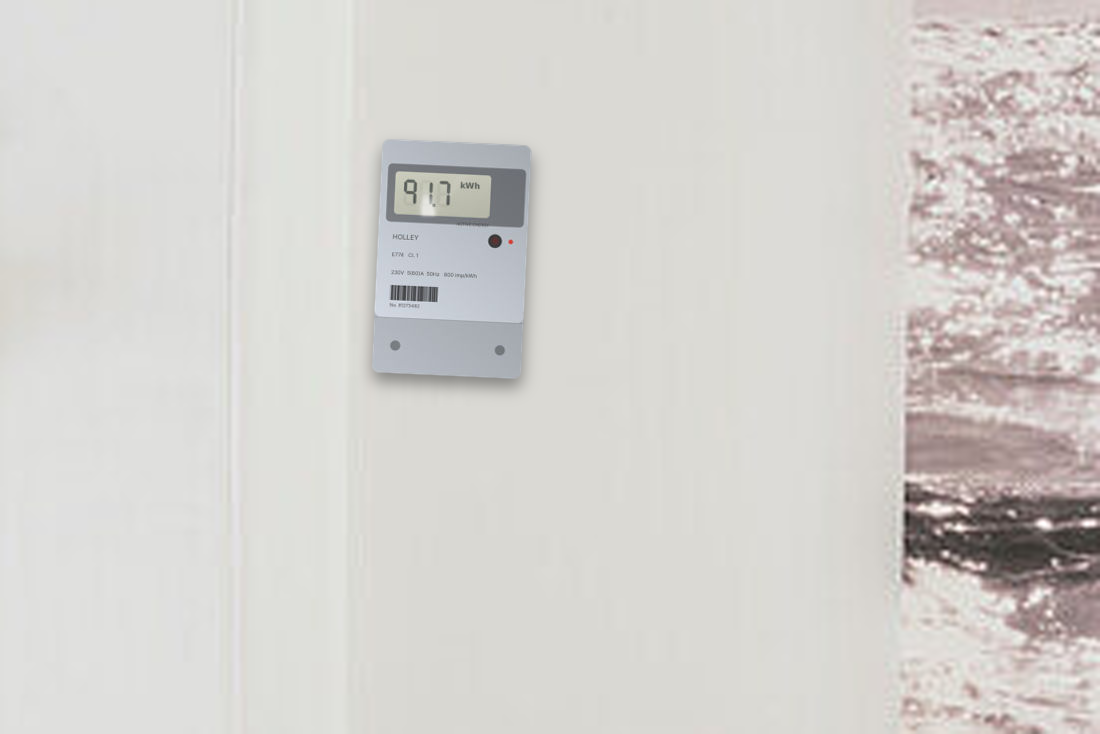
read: 91.7 kWh
